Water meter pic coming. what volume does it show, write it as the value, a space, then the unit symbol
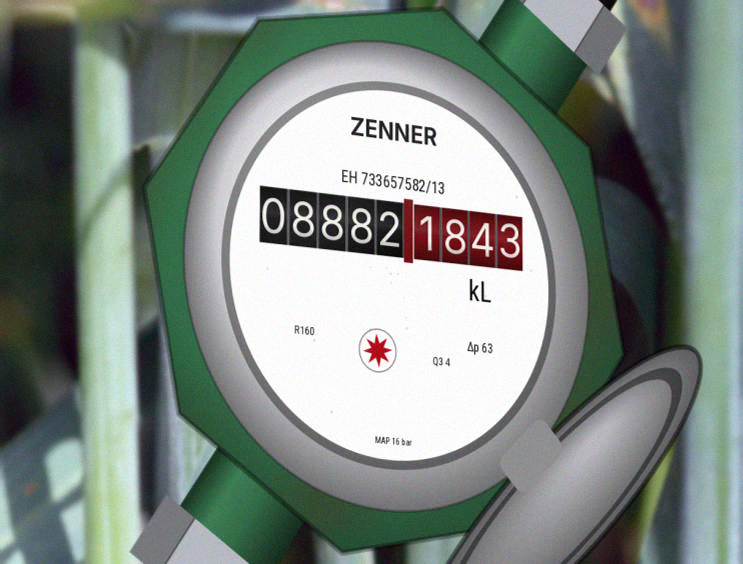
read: 8882.1843 kL
